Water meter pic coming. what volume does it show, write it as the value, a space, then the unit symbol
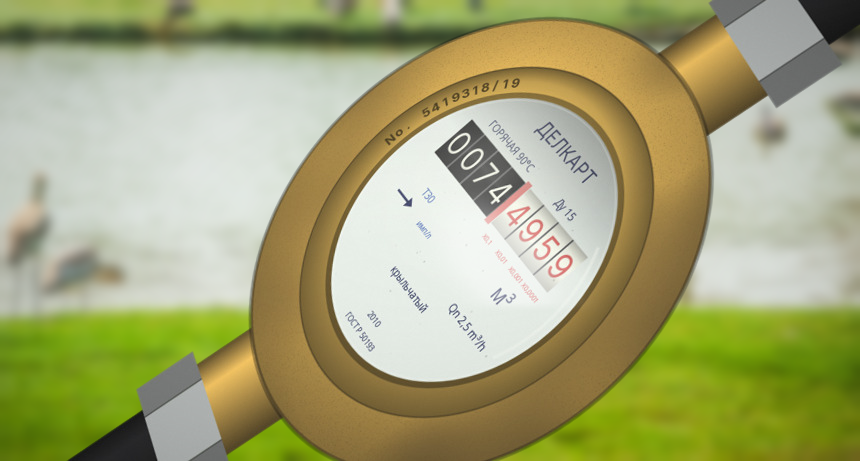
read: 74.4959 m³
